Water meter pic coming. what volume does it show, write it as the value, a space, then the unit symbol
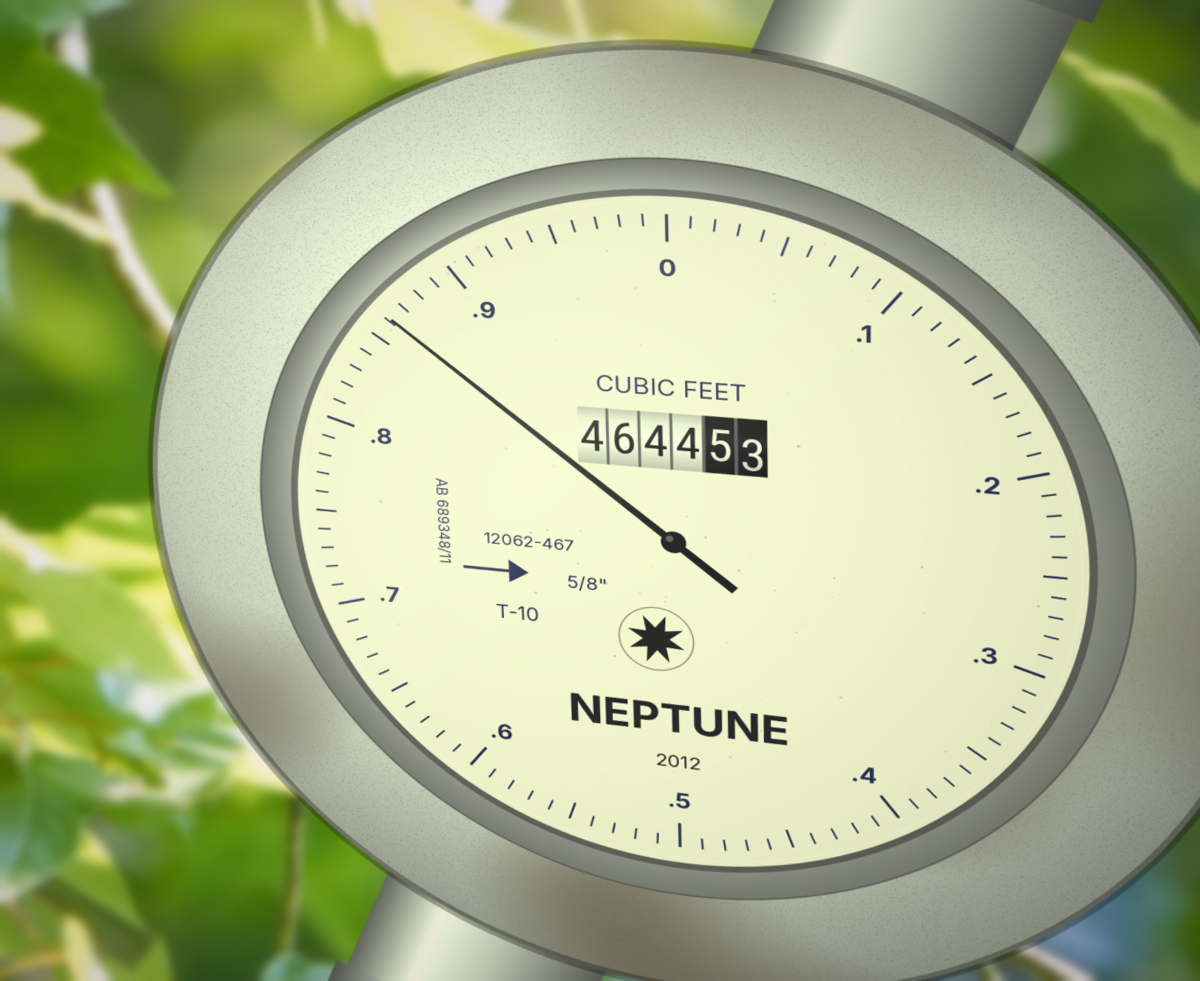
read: 464452.86 ft³
